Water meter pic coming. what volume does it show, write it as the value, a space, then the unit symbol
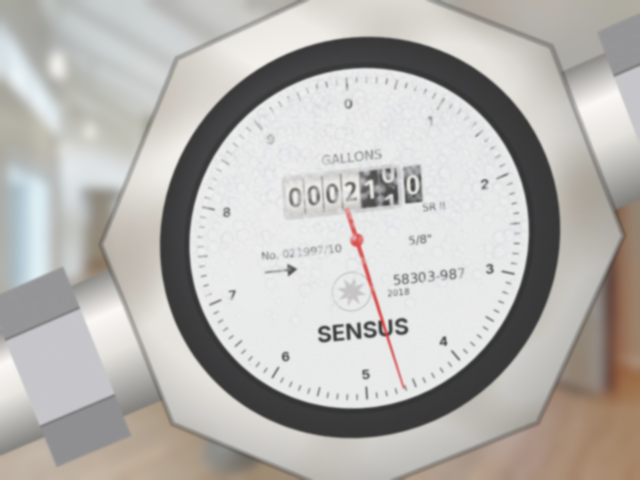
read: 2104.6 gal
